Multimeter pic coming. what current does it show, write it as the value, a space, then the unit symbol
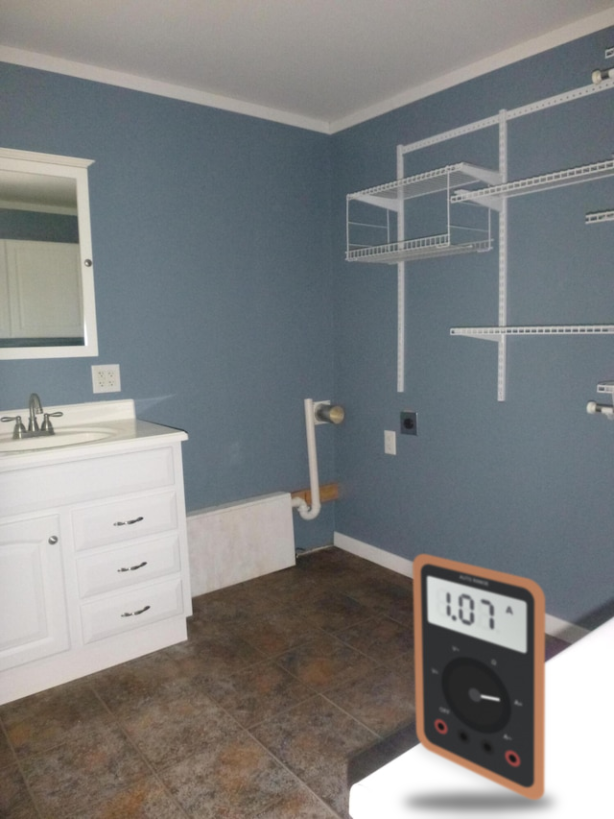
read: 1.07 A
